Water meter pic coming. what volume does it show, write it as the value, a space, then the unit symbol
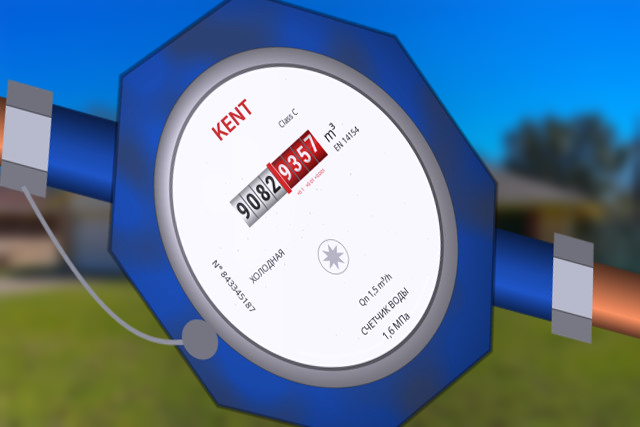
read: 9082.9357 m³
